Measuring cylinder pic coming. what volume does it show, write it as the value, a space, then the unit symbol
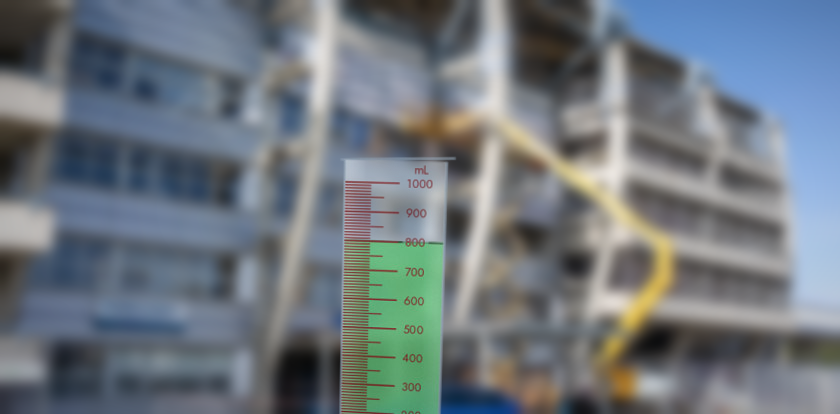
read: 800 mL
